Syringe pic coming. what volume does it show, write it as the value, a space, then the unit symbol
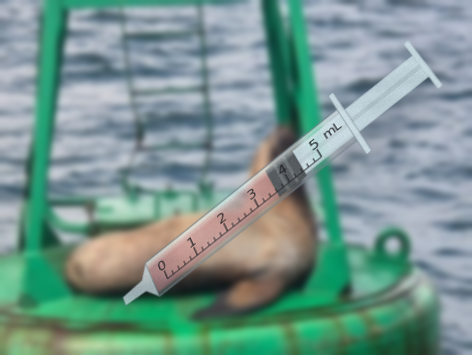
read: 3.6 mL
